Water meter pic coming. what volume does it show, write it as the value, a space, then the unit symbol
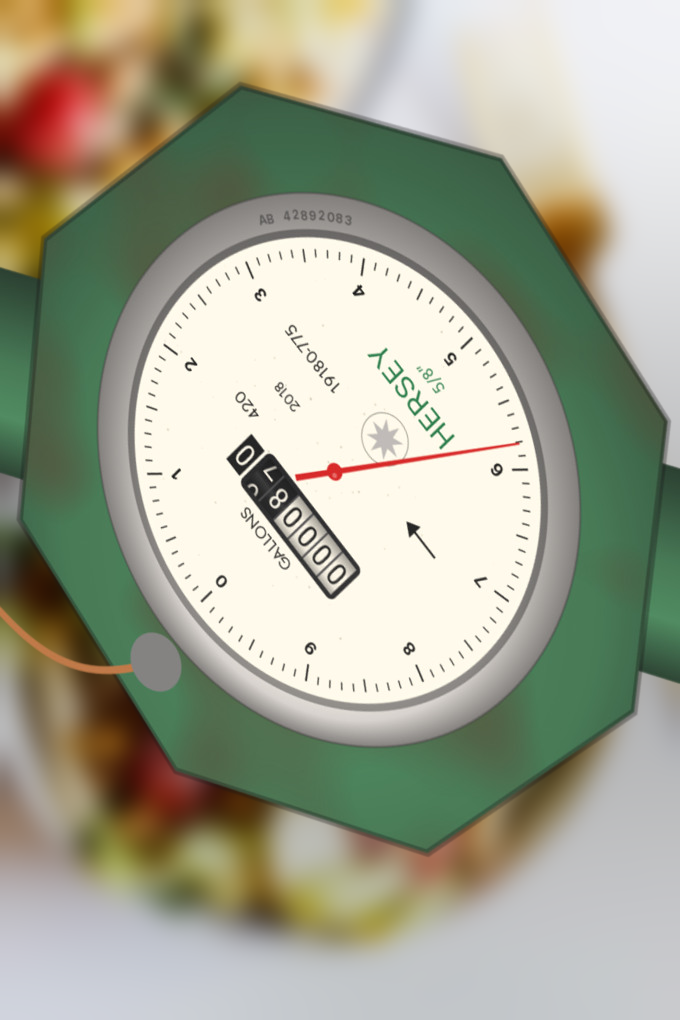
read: 865.8 gal
